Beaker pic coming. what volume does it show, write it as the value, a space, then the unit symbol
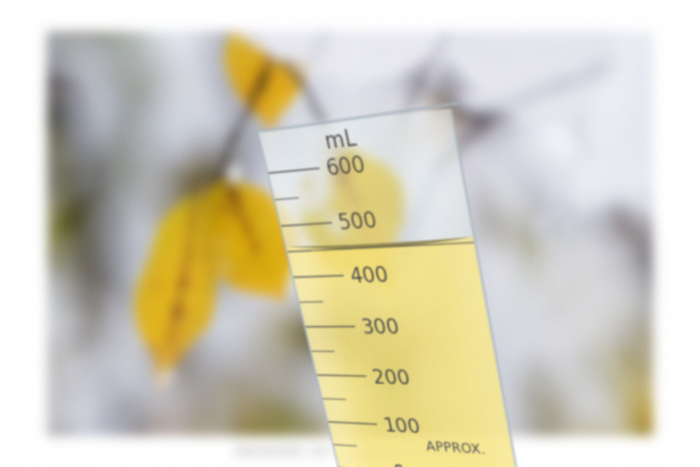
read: 450 mL
